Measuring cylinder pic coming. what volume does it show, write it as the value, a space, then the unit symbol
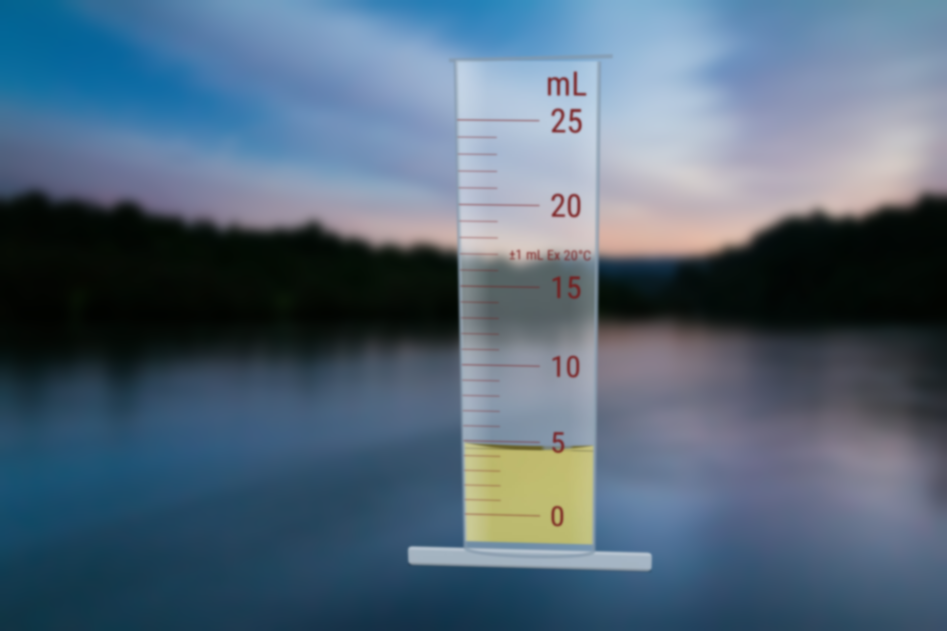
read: 4.5 mL
